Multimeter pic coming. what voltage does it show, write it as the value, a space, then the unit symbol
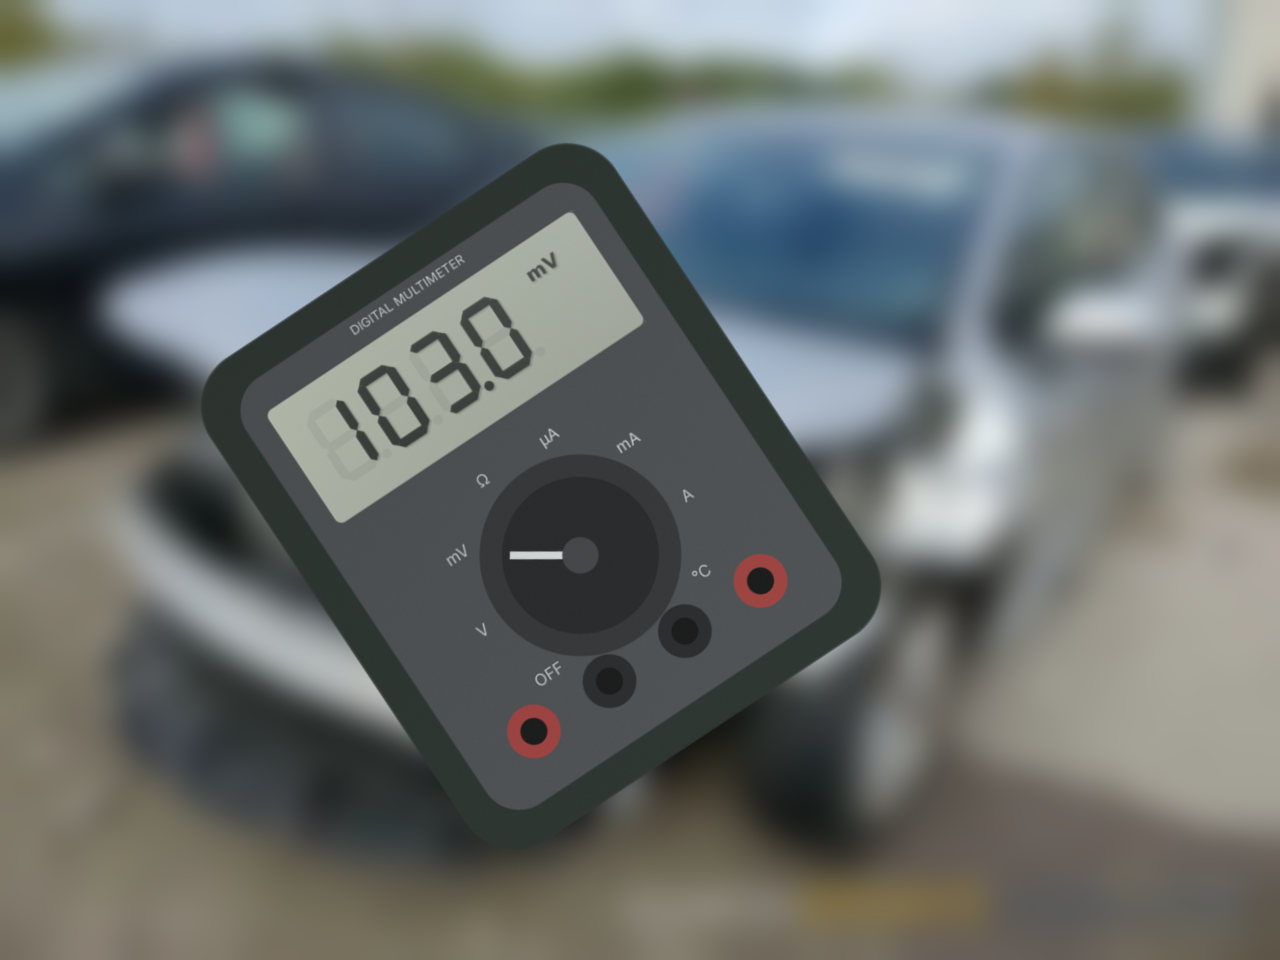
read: 103.0 mV
